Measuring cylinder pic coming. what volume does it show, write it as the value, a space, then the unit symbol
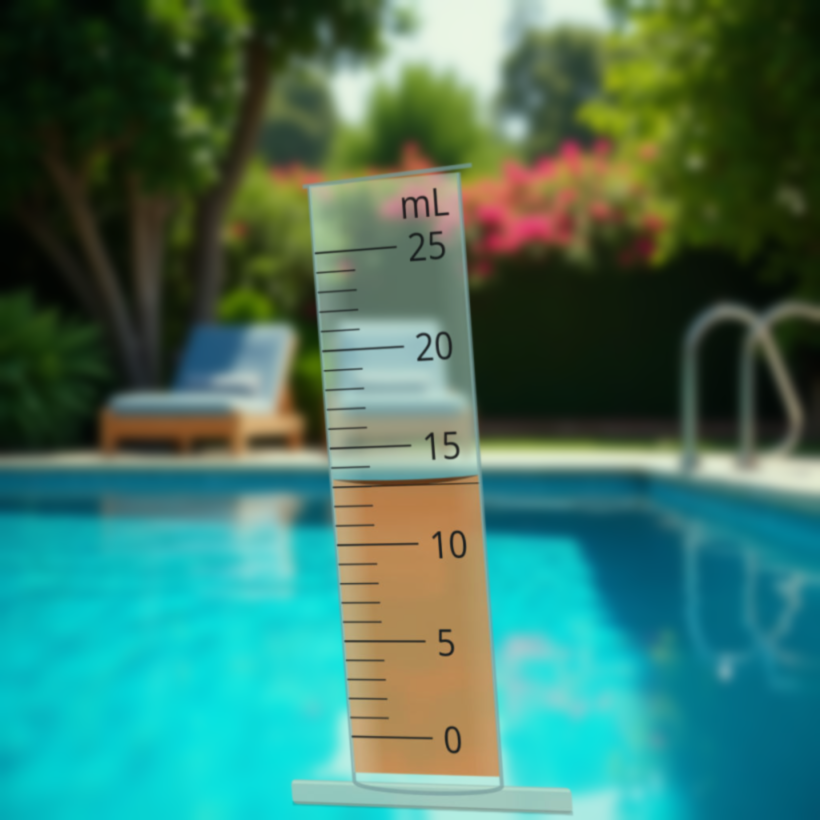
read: 13 mL
